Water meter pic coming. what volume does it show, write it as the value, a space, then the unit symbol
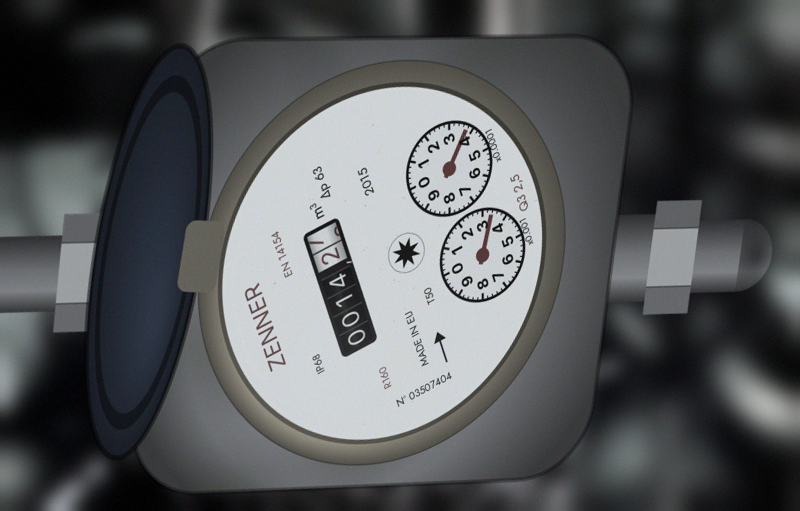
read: 14.2733 m³
